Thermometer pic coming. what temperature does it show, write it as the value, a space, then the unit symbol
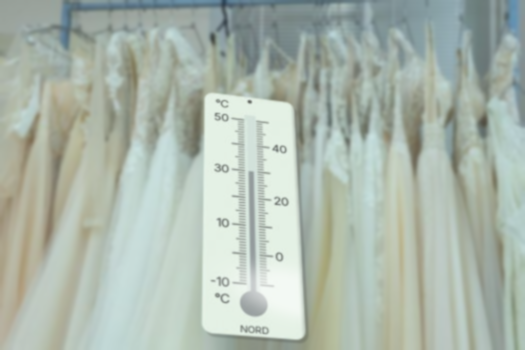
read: 30 °C
